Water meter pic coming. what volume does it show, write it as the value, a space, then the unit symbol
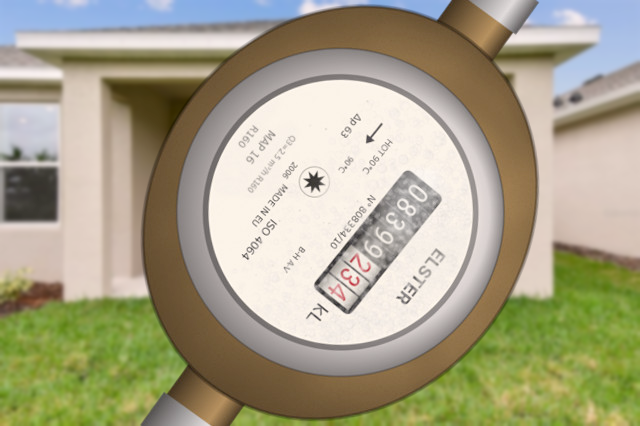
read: 8399.234 kL
